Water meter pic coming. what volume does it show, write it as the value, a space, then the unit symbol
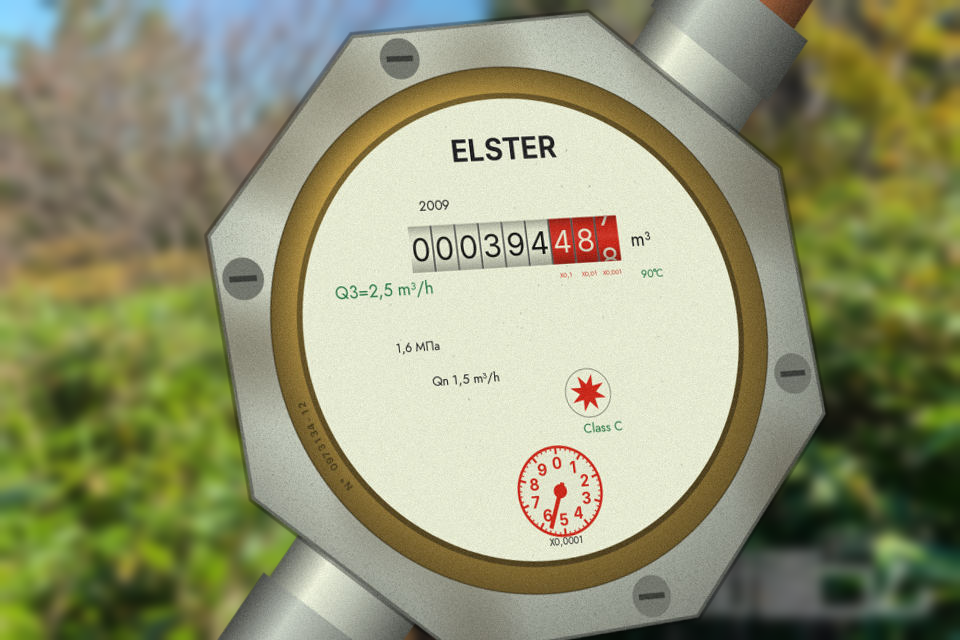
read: 394.4875 m³
